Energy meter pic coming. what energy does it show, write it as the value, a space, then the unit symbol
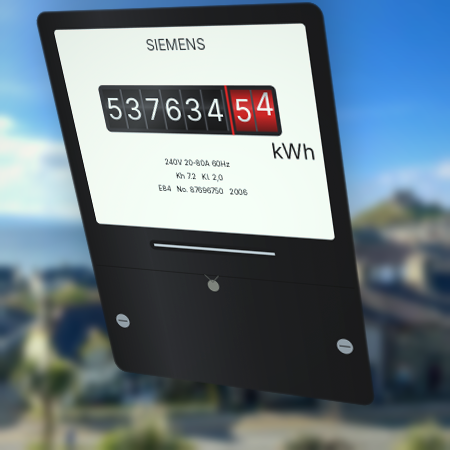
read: 537634.54 kWh
